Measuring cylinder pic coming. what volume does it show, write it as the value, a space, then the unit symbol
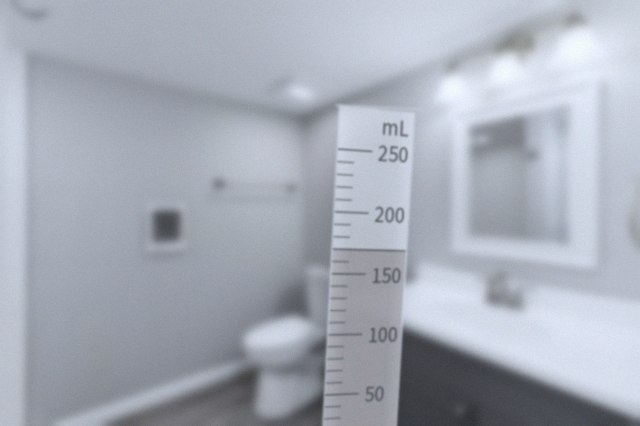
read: 170 mL
